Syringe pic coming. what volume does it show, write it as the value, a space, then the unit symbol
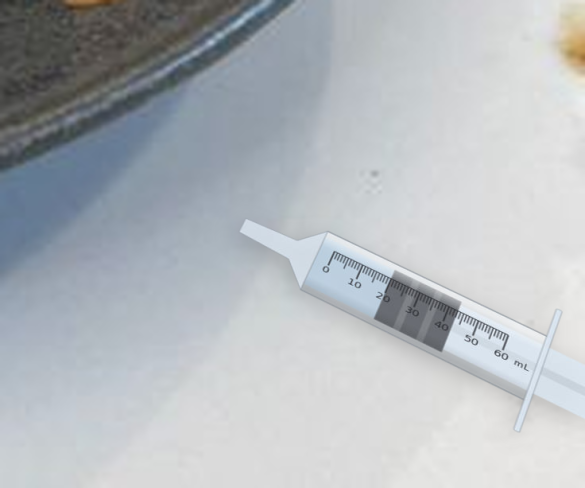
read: 20 mL
